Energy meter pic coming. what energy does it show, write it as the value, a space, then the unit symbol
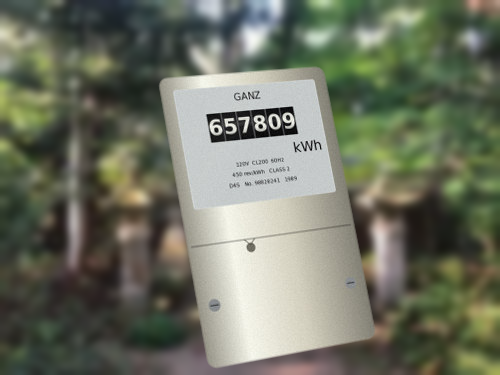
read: 657809 kWh
